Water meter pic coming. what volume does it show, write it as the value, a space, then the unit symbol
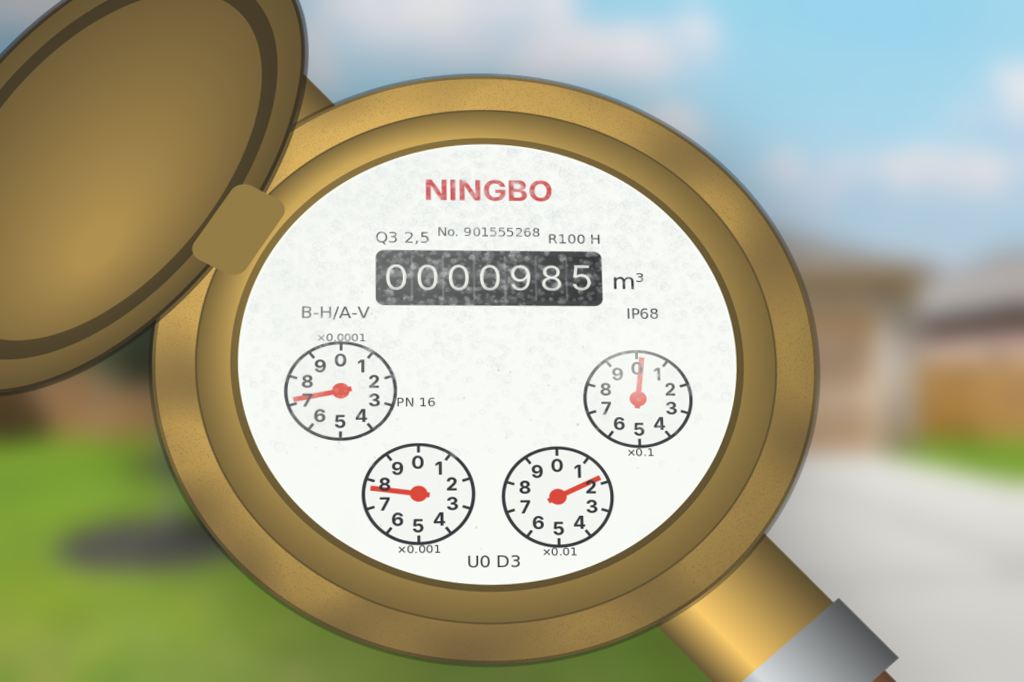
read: 985.0177 m³
